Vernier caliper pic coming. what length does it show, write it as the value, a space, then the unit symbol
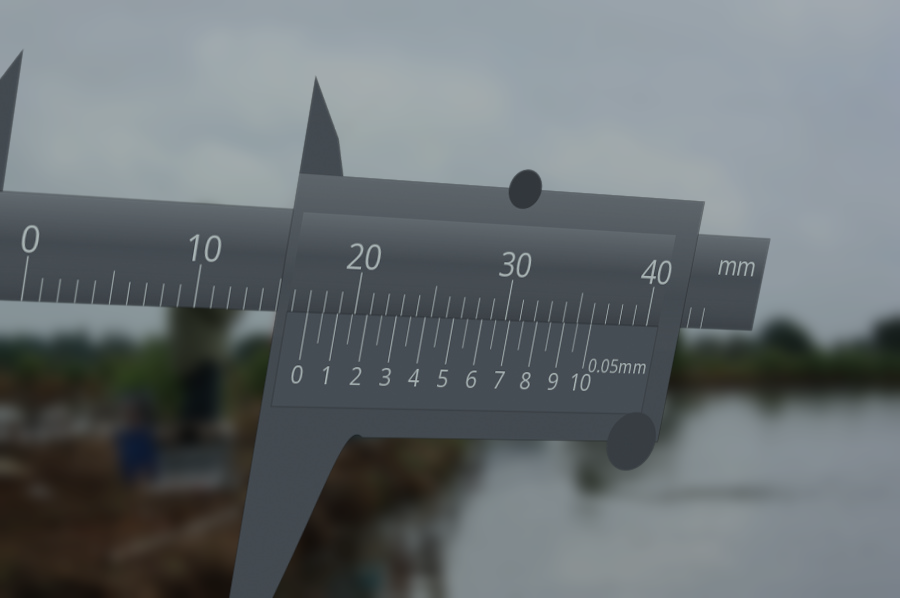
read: 17.0 mm
